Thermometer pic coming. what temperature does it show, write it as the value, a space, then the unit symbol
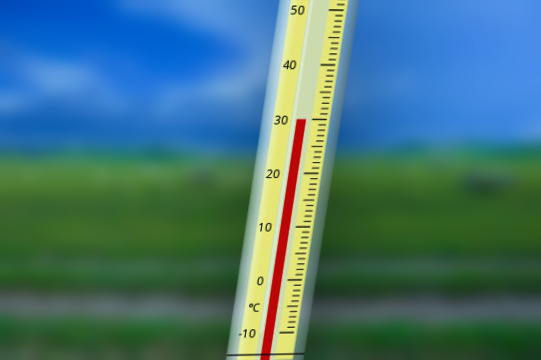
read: 30 °C
